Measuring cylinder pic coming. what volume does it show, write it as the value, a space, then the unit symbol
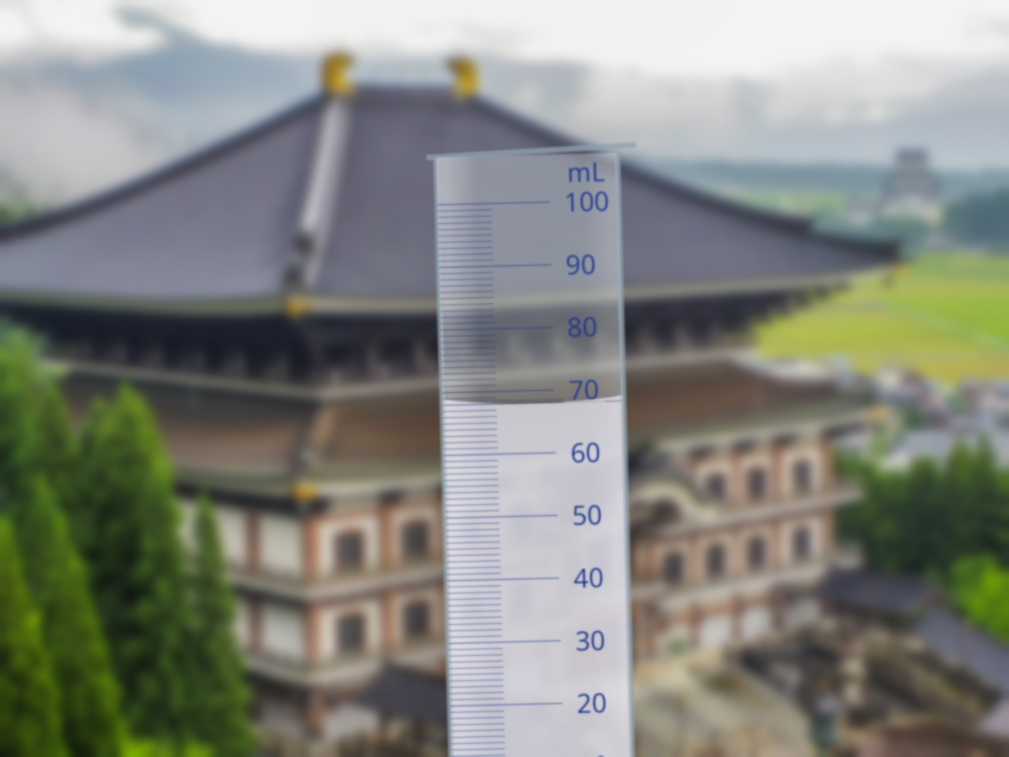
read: 68 mL
